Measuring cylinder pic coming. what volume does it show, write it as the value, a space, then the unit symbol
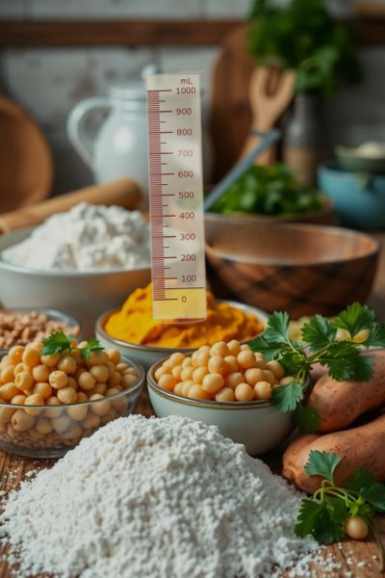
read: 50 mL
